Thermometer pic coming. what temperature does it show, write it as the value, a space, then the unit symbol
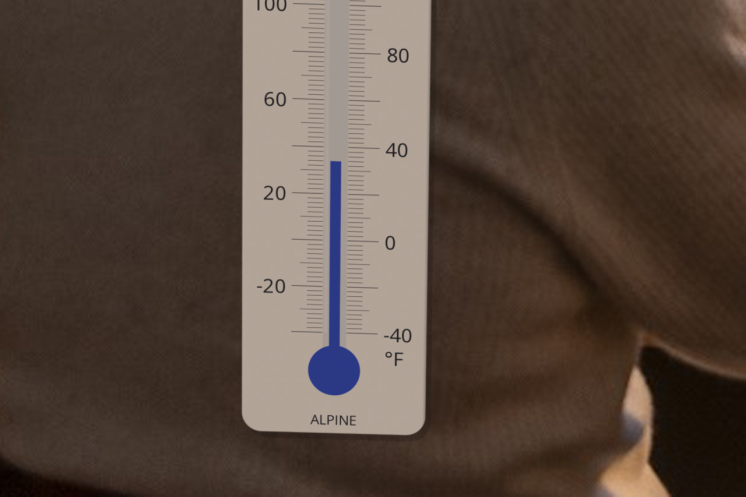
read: 34 °F
